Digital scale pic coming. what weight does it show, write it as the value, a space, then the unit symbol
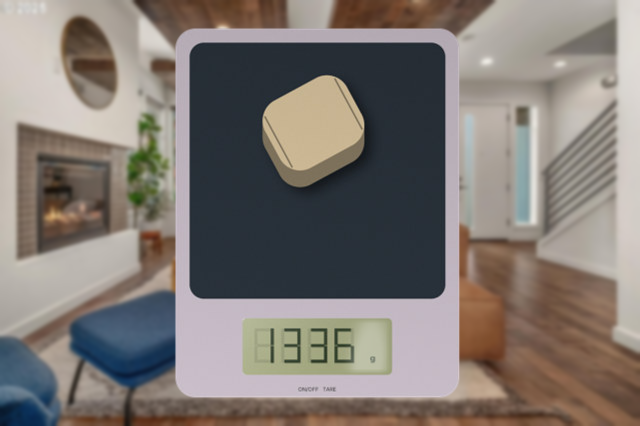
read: 1336 g
